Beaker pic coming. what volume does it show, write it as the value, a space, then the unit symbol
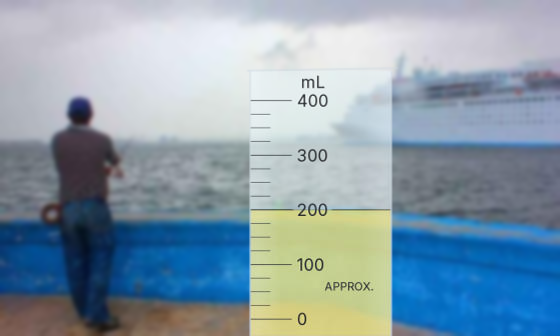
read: 200 mL
